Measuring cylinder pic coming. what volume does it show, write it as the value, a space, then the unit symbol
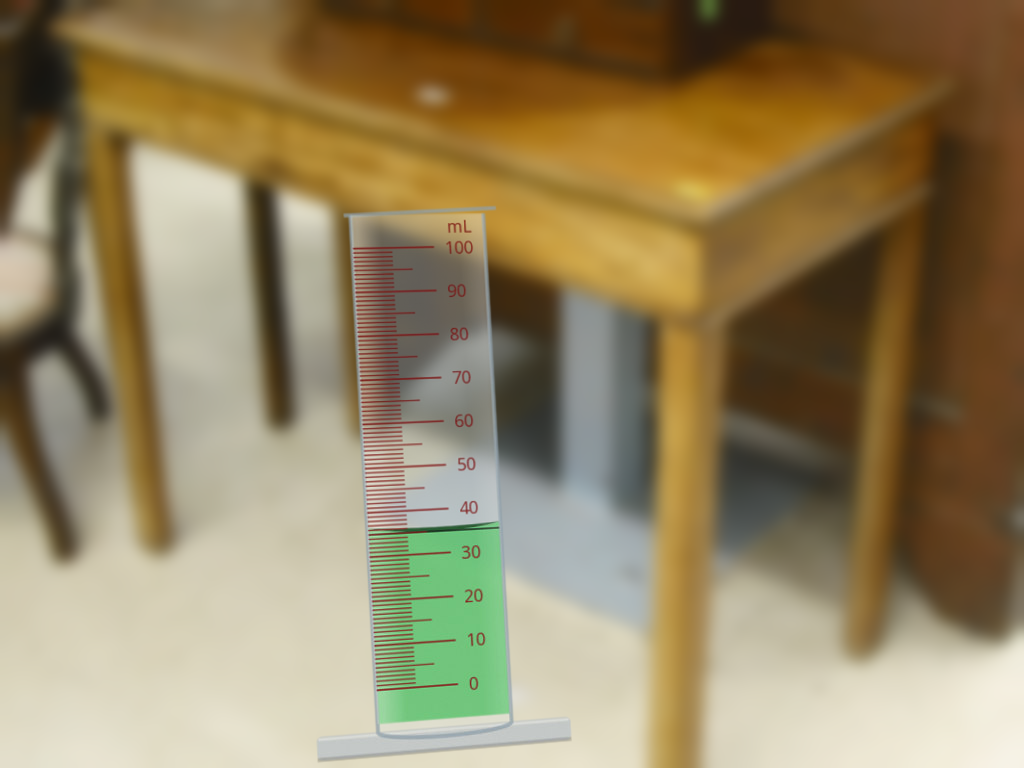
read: 35 mL
